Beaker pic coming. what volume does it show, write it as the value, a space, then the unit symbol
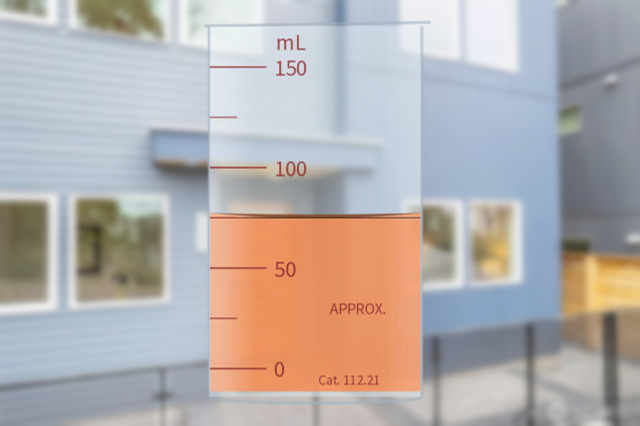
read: 75 mL
